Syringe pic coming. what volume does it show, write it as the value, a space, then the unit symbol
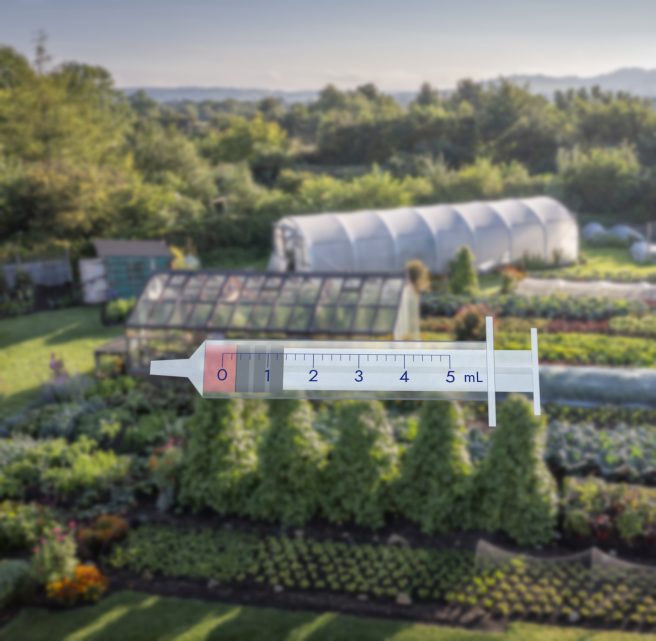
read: 0.3 mL
